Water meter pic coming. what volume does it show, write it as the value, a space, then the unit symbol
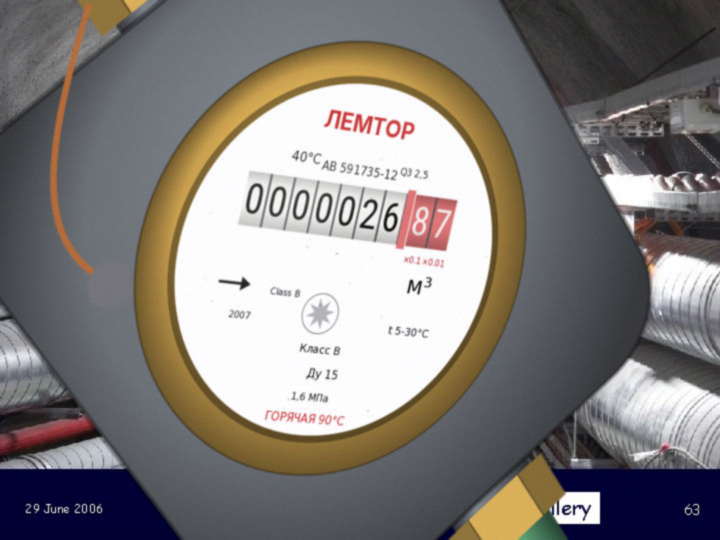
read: 26.87 m³
